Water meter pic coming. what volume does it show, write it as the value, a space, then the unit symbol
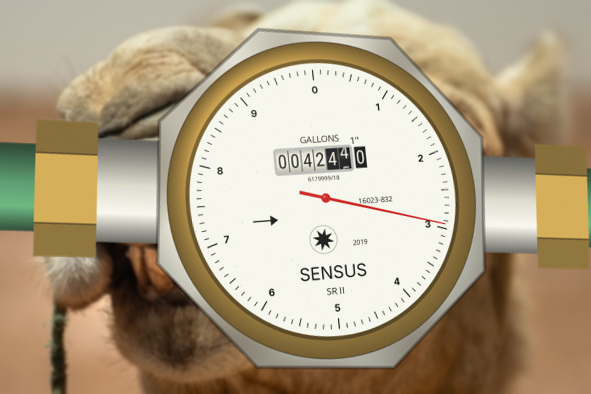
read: 42442.9 gal
